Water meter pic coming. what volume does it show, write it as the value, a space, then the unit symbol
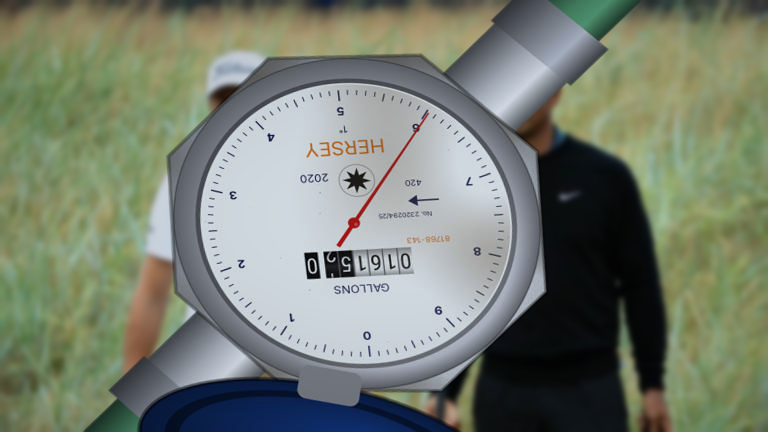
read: 161516.0 gal
